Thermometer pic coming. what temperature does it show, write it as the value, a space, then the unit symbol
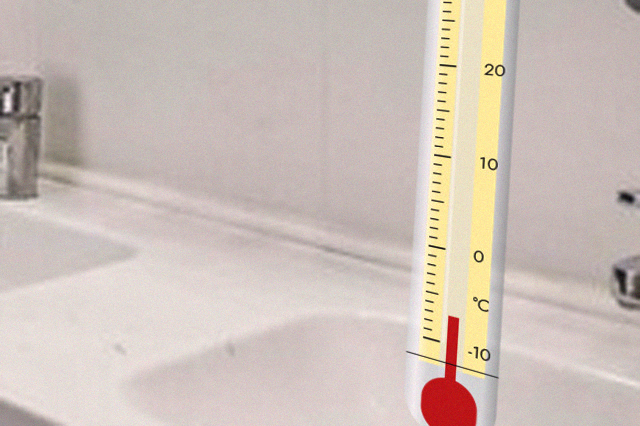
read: -7 °C
